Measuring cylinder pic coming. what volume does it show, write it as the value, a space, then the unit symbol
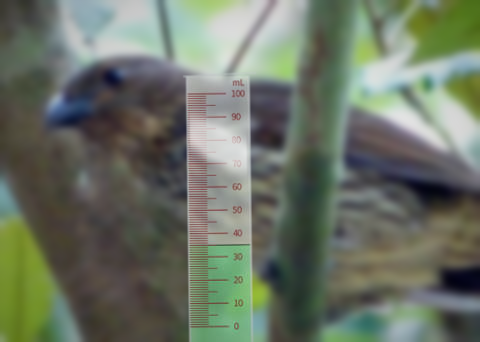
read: 35 mL
